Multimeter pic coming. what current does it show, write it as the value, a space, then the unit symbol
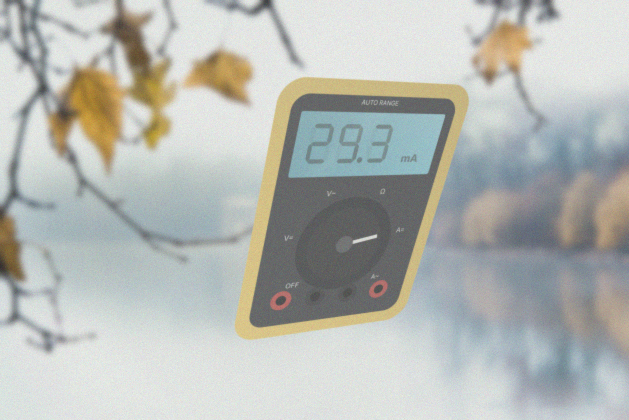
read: 29.3 mA
